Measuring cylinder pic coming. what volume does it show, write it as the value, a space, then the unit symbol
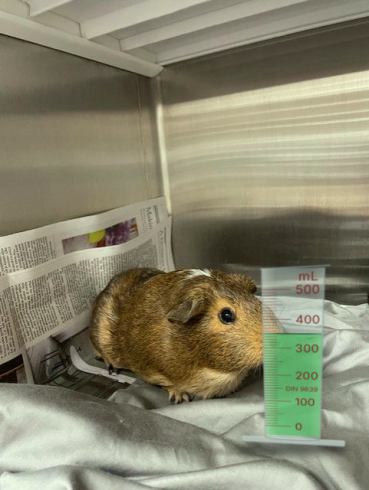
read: 350 mL
